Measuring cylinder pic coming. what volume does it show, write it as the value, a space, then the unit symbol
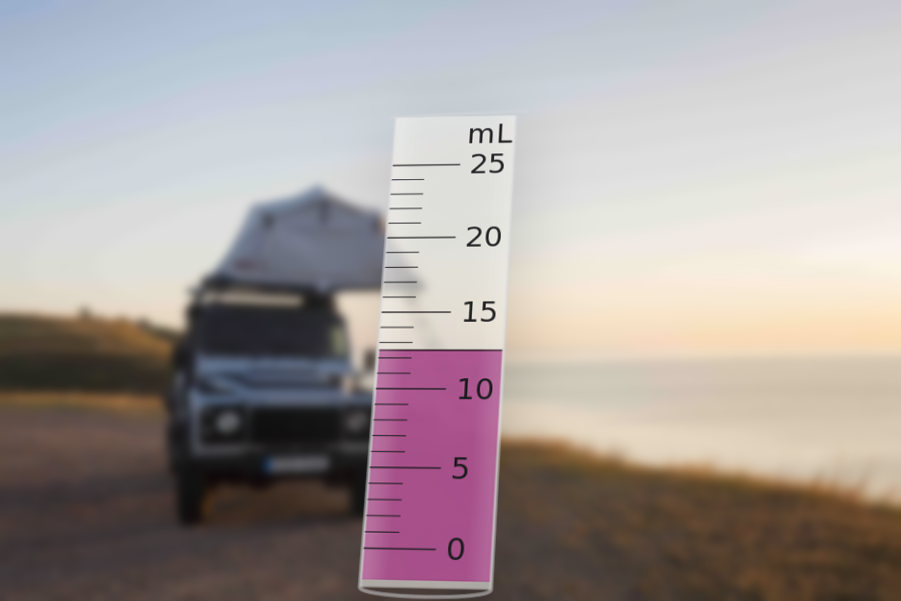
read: 12.5 mL
